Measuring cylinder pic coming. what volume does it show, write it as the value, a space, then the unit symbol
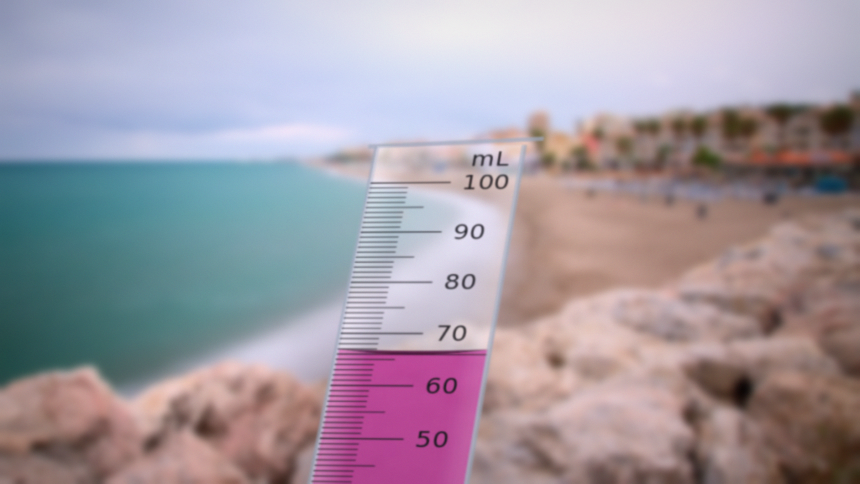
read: 66 mL
